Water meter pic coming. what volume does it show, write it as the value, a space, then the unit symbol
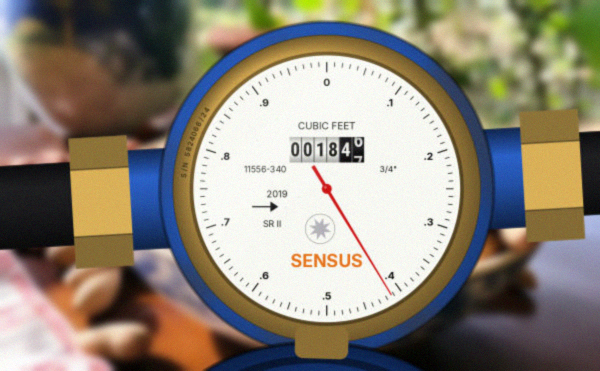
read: 1846.41 ft³
